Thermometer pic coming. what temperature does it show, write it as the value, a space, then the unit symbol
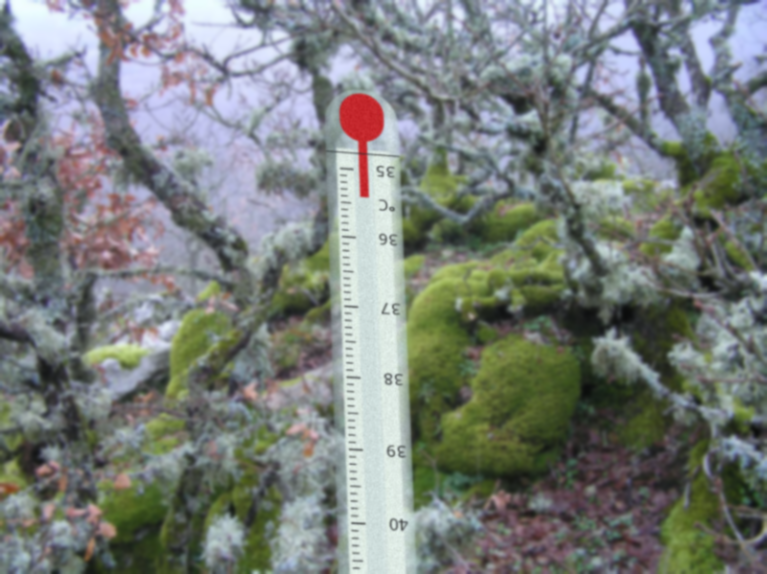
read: 35.4 °C
